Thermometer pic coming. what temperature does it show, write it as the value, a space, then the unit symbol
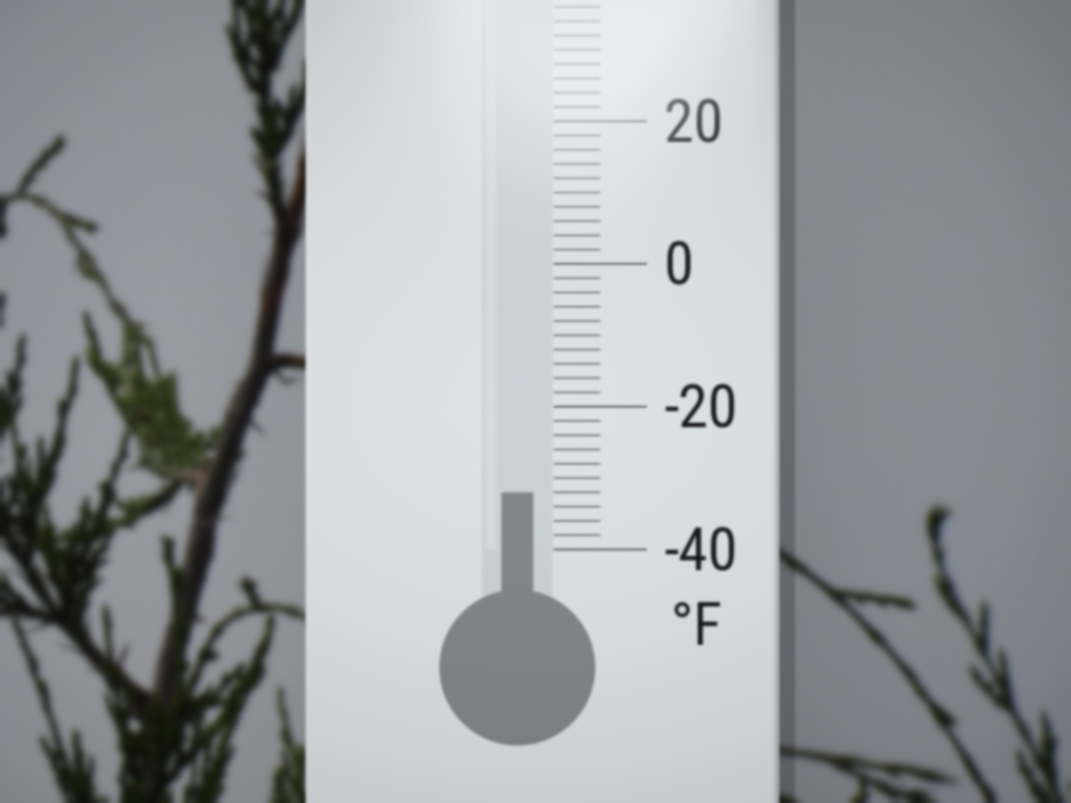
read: -32 °F
